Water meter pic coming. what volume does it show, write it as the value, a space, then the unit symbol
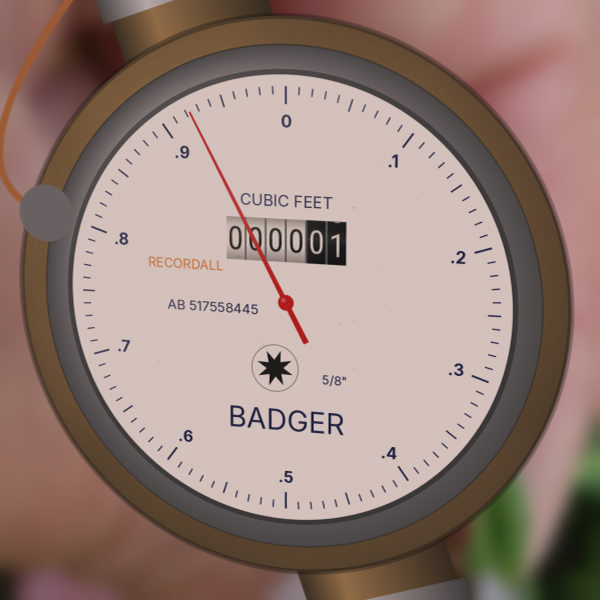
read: 0.92 ft³
